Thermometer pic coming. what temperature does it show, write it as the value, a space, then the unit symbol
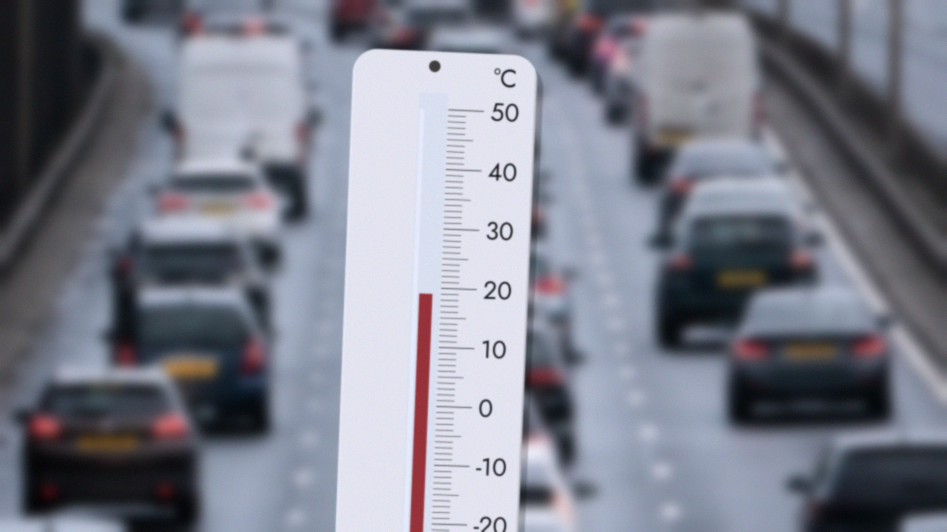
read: 19 °C
